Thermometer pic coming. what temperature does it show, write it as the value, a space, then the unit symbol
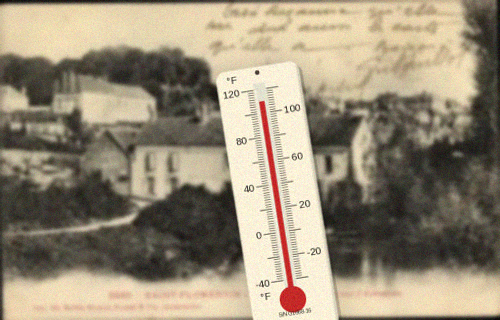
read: 110 °F
